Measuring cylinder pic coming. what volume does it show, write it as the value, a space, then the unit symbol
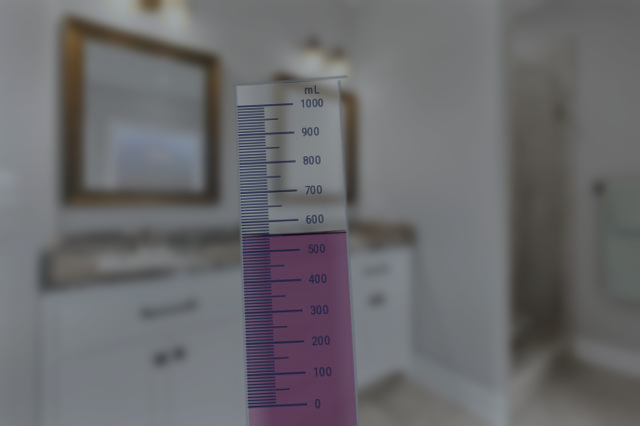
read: 550 mL
